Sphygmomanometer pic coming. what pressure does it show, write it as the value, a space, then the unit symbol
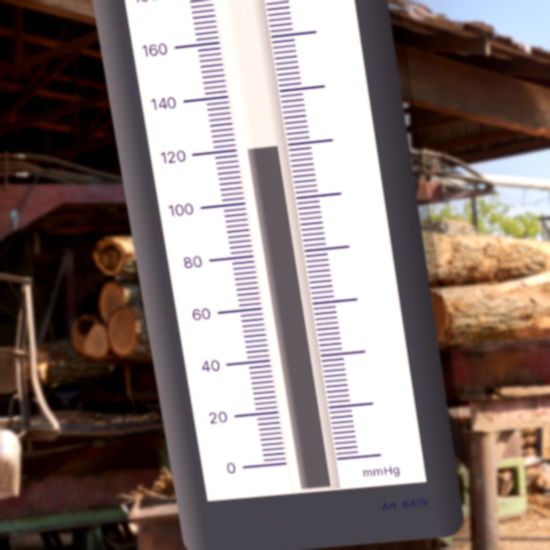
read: 120 mmHg
